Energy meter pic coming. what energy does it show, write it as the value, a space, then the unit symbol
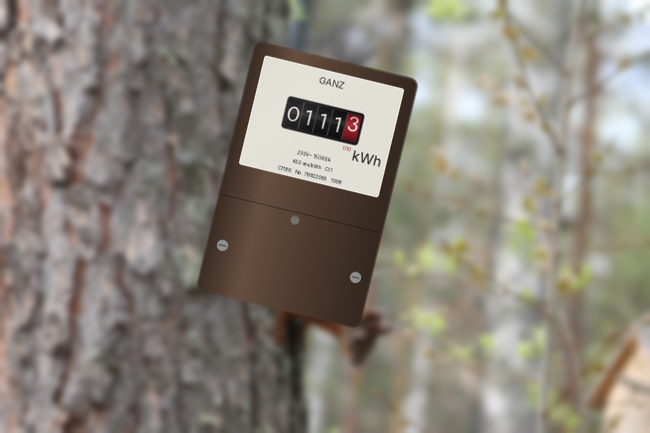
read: 111.3 kWh
